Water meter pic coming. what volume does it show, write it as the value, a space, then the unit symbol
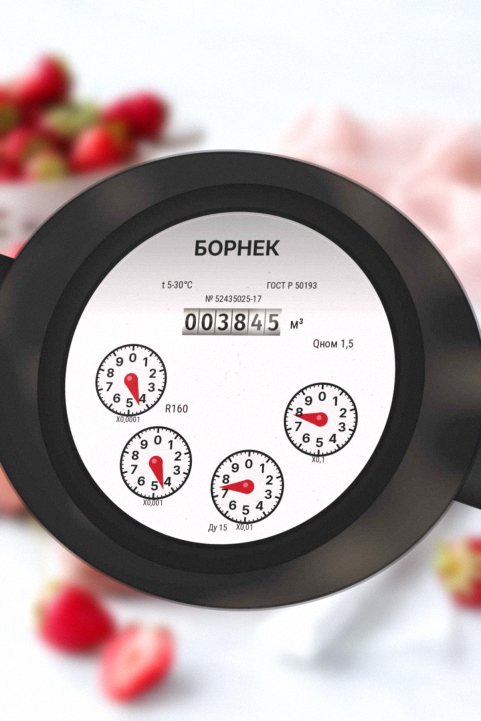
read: 3845.7744 m³
